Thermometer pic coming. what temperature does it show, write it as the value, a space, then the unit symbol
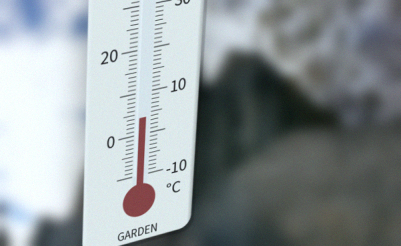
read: 4 °C
